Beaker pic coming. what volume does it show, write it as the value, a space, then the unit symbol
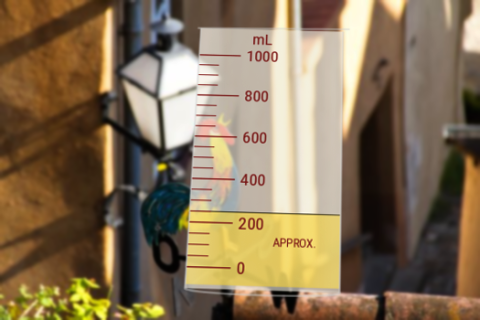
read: 250 mL
